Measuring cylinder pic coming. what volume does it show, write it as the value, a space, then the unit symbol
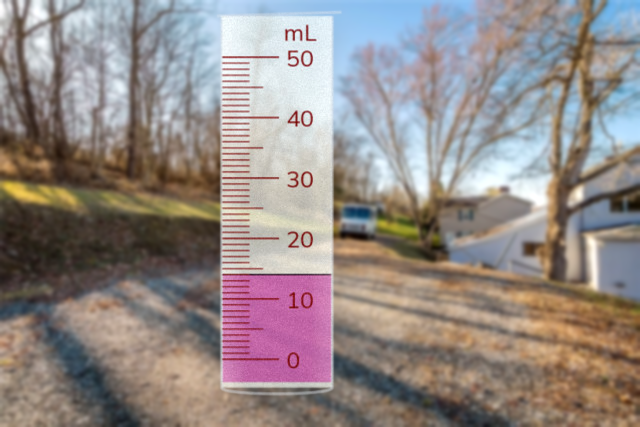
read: 14 mL
